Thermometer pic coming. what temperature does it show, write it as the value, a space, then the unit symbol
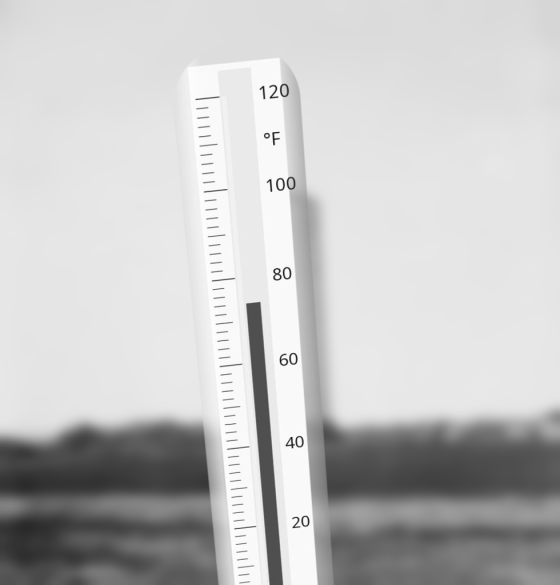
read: 74 °F
